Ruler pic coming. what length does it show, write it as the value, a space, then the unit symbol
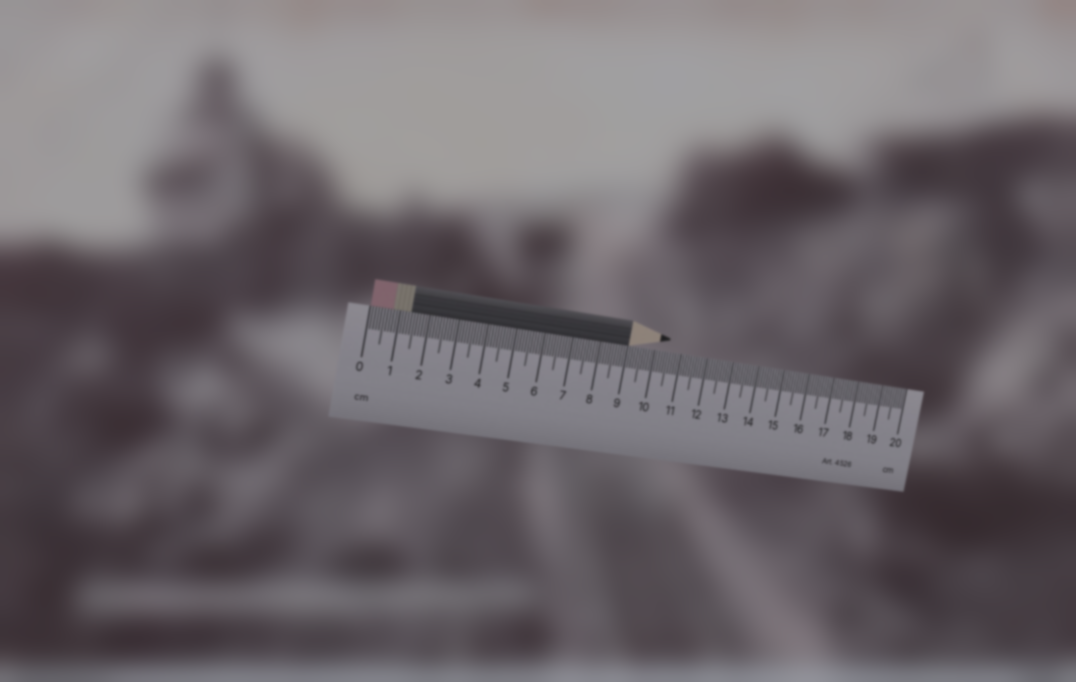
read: 10.5 cm
